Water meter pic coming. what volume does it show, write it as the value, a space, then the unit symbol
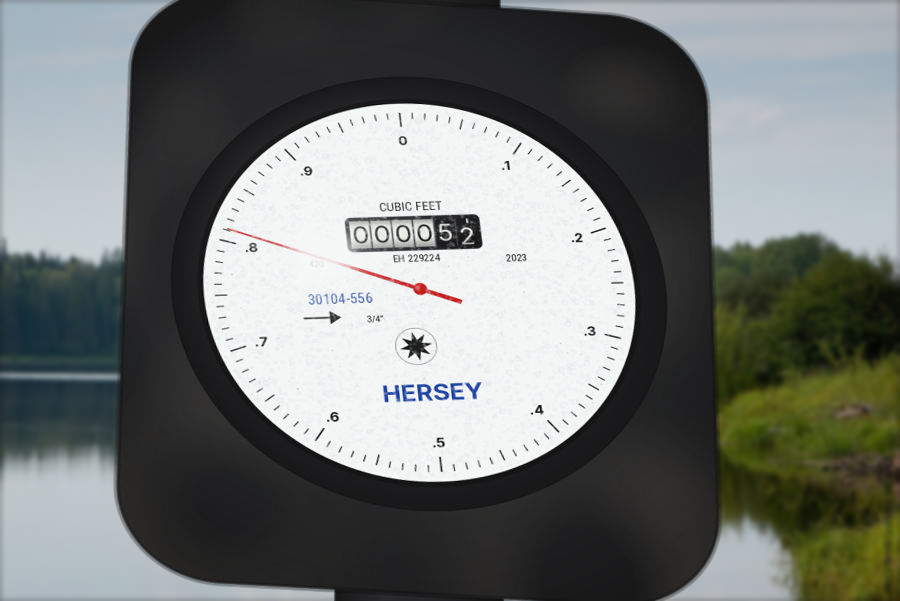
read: 51.81 ft³
